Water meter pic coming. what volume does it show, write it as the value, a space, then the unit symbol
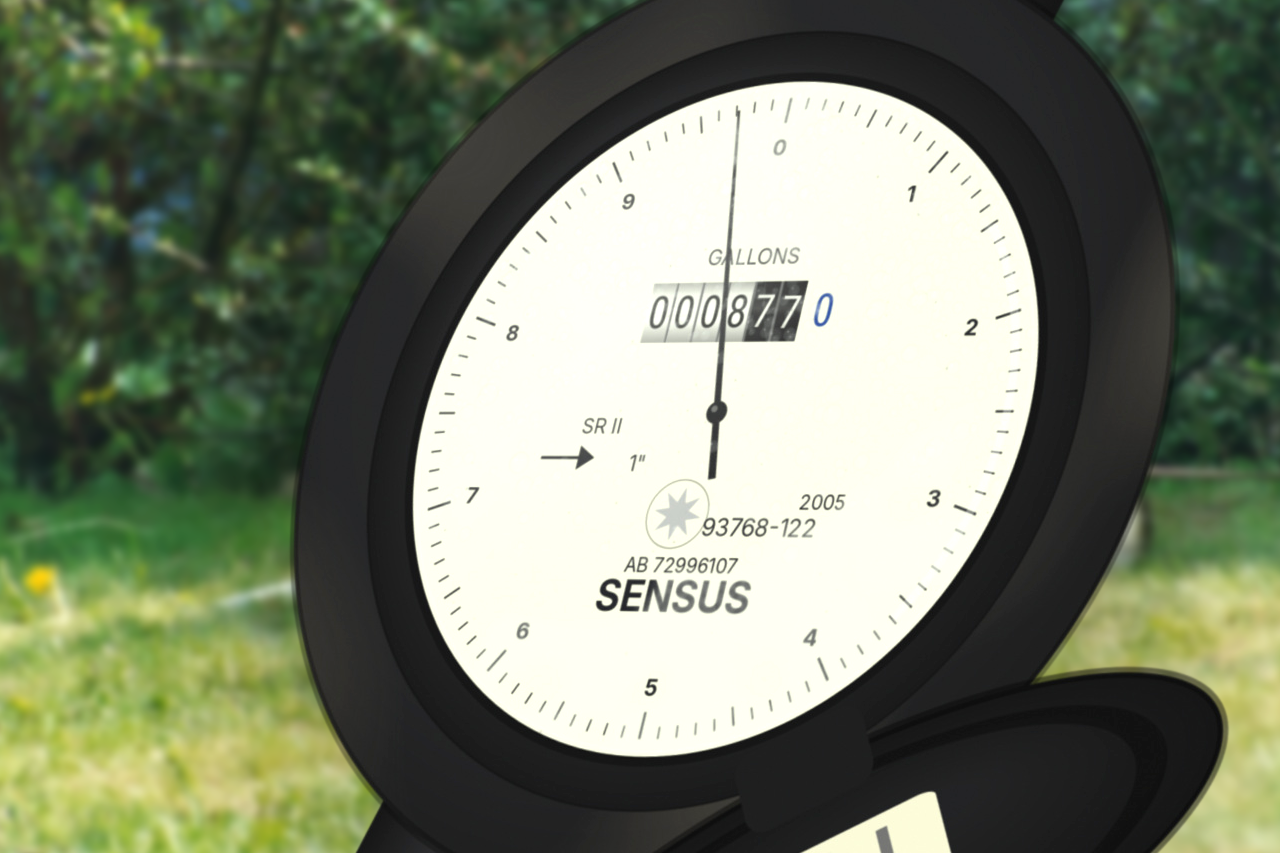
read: 8769.7 gal
